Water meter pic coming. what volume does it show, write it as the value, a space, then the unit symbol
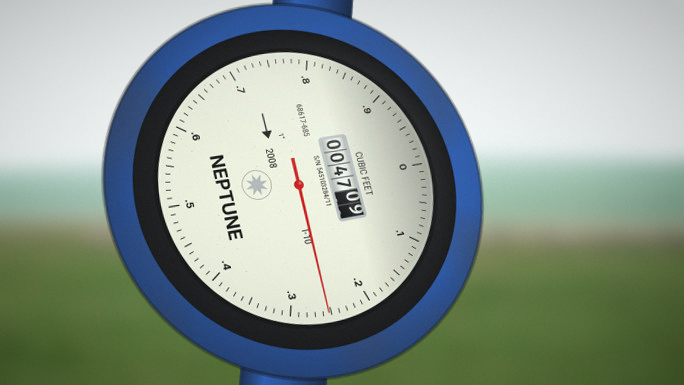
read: 4709.25 ft³
